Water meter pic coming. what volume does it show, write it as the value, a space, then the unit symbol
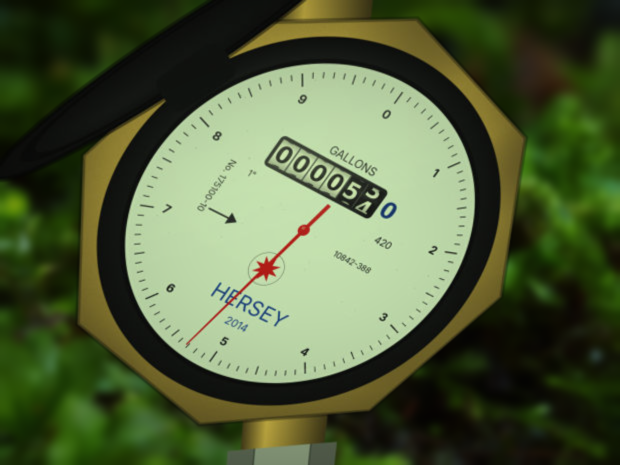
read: 535.3 gal
